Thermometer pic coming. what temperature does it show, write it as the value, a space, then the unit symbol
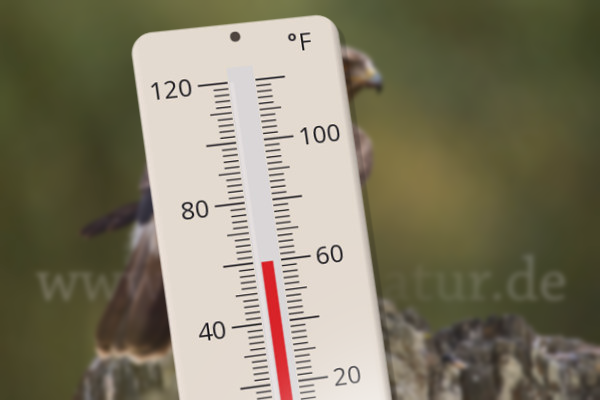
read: 60 °F
